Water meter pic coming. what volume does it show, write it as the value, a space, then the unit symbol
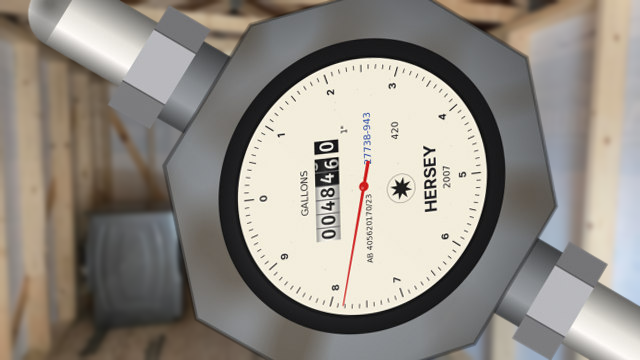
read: 48457.8 gal
